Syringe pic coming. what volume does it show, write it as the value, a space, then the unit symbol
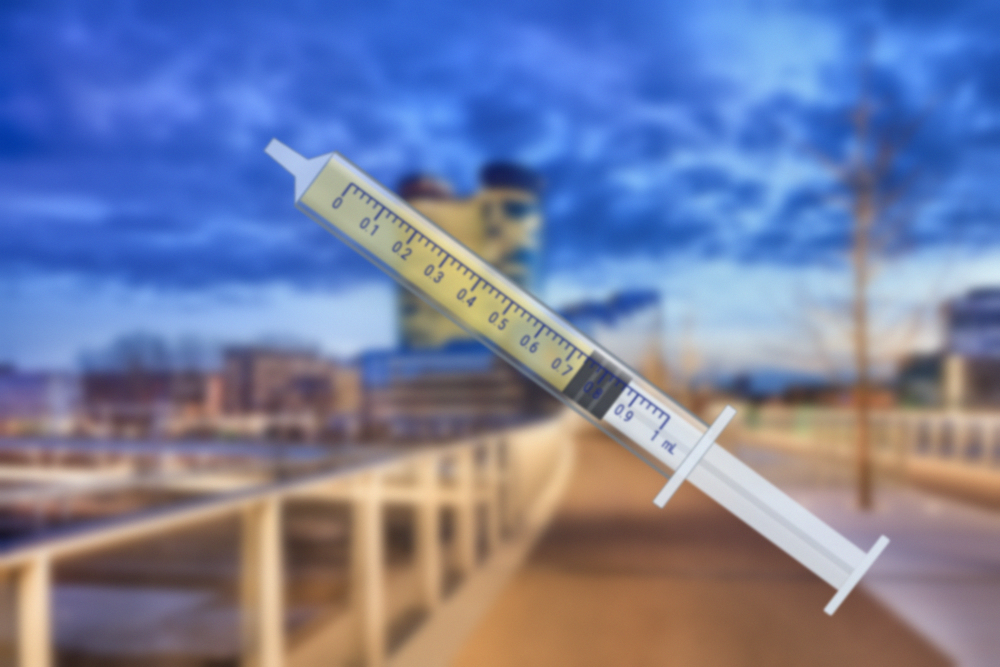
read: 0.74 mL
